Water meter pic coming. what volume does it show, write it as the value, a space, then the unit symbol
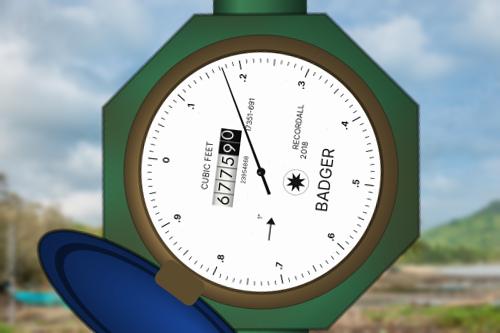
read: 677590.17 ft³
